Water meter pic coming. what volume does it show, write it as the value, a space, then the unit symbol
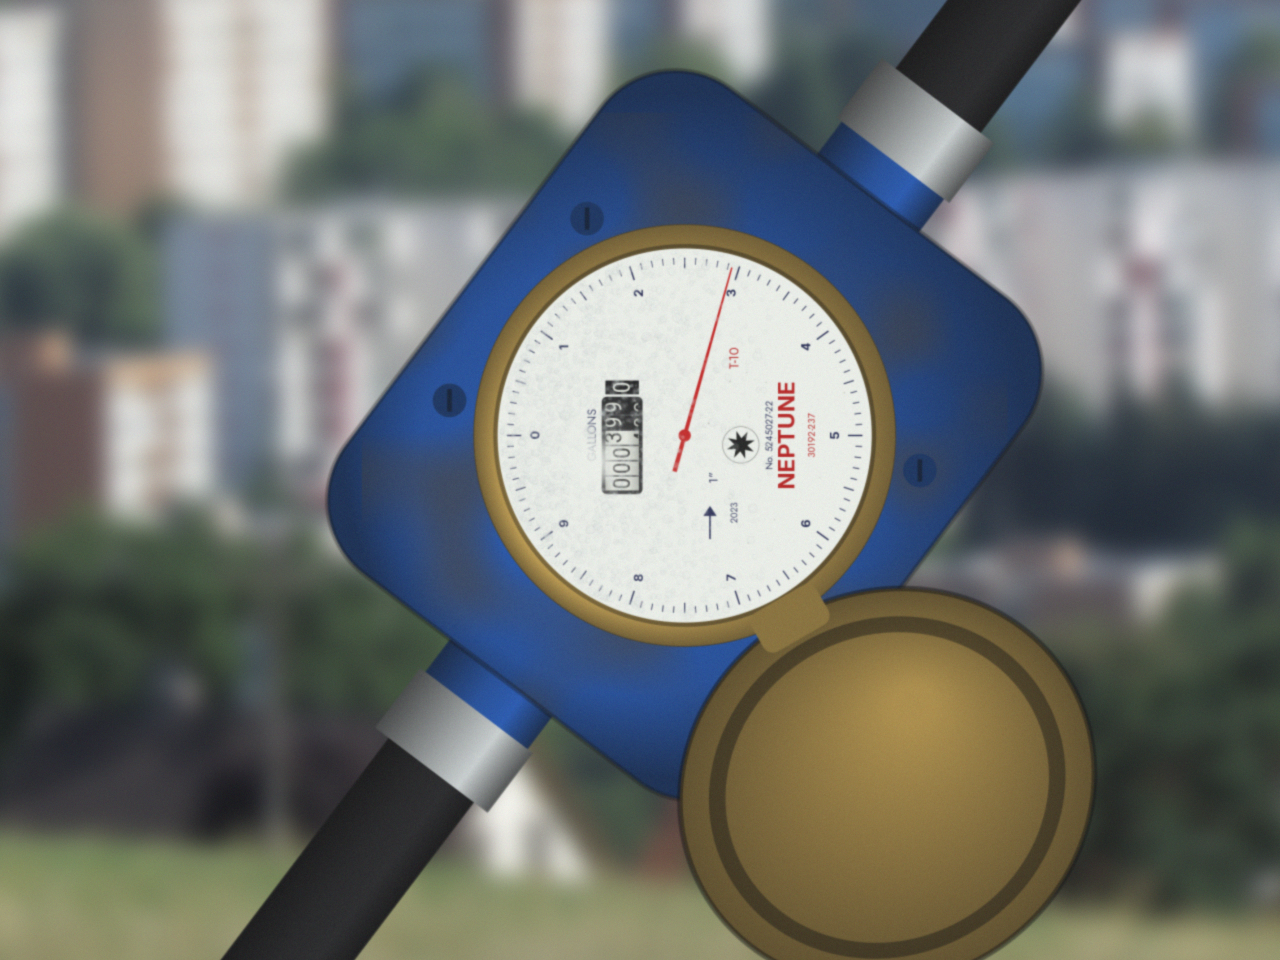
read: 3992.9 gal
